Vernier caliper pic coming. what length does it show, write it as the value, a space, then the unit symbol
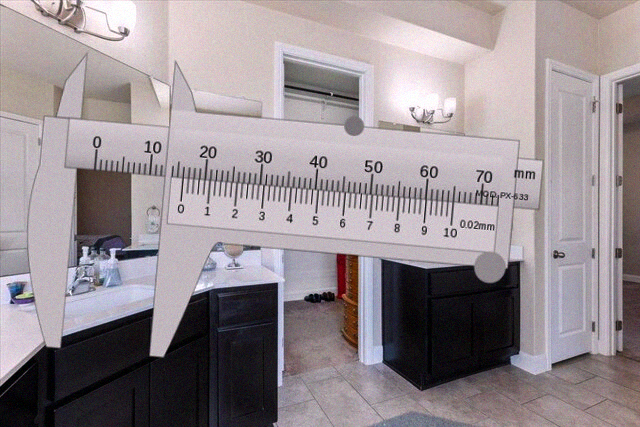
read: 16.0 mm
